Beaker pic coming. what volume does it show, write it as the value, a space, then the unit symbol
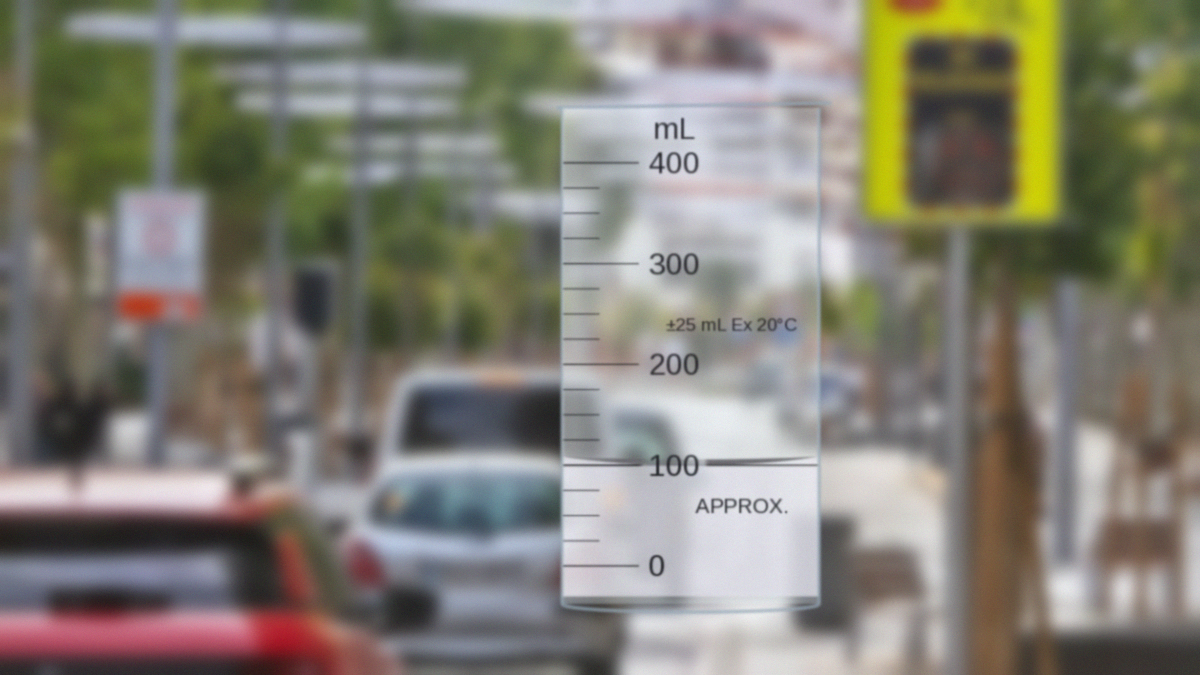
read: 100 mL
